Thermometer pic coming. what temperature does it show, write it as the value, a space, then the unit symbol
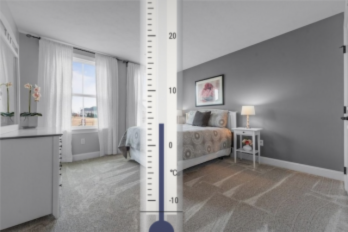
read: 4 °C
